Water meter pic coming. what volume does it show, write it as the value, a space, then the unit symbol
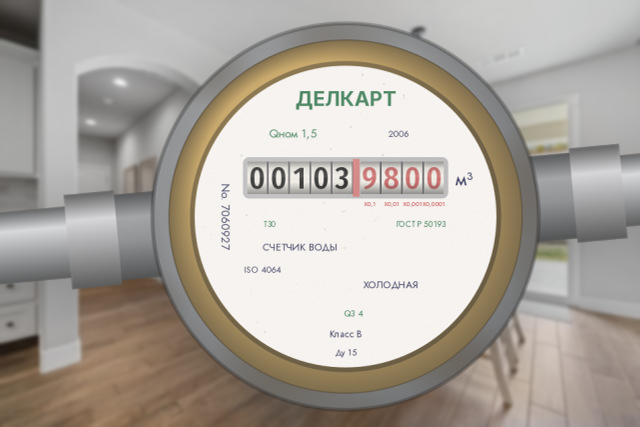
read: 103.9800 m³
